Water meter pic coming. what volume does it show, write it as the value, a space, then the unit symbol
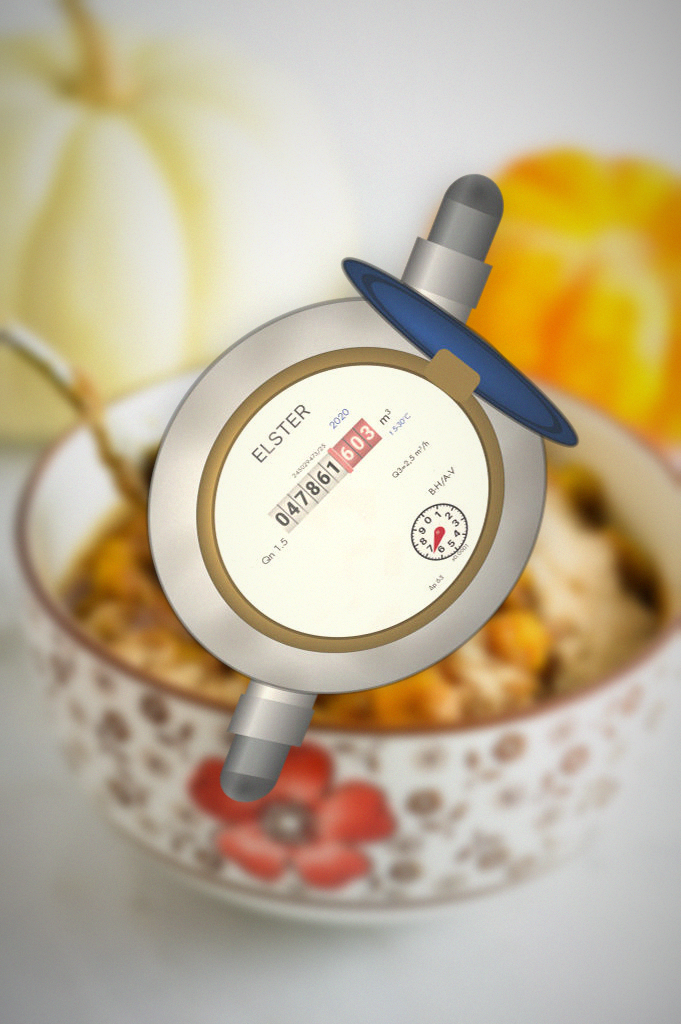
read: 47861.6036 m³
